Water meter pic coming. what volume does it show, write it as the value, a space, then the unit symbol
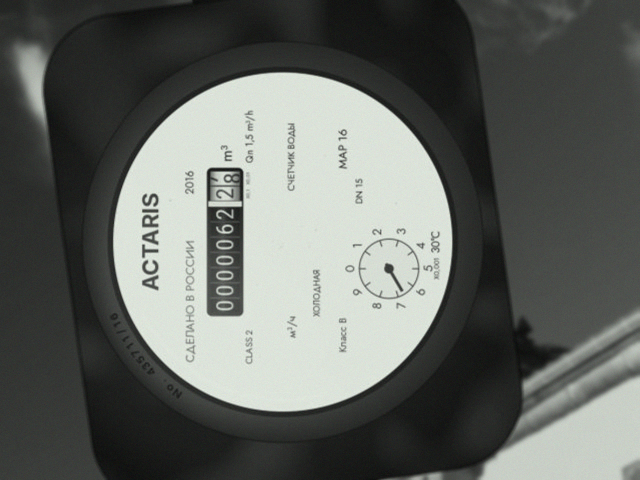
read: 62.276 m³
